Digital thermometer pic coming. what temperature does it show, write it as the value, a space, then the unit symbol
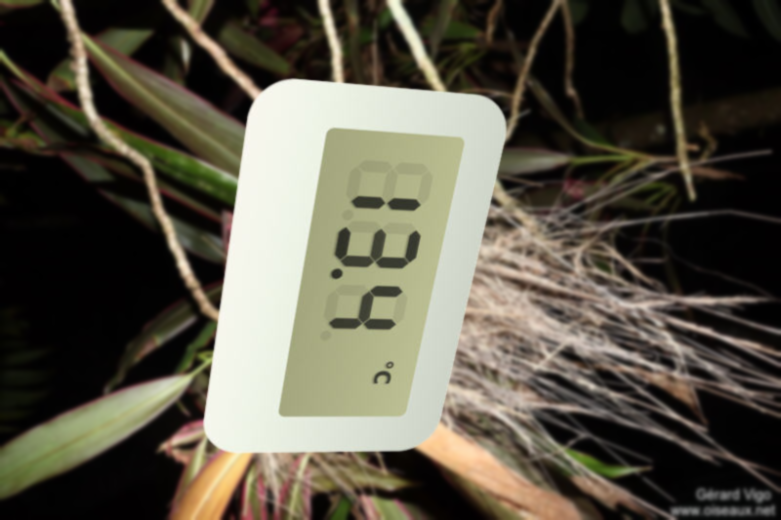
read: 13.4 °C
